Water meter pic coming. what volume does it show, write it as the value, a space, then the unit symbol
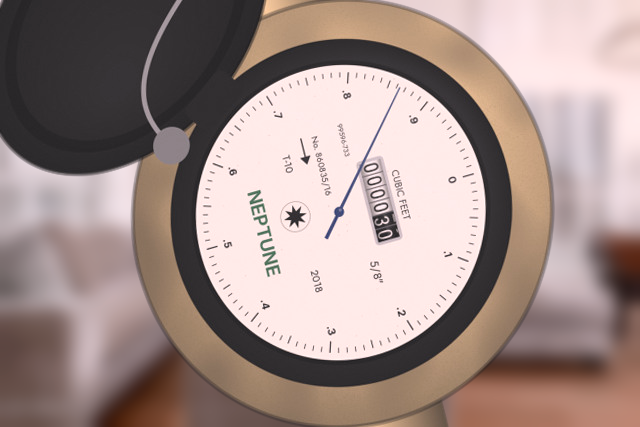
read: 29.86 ft³
